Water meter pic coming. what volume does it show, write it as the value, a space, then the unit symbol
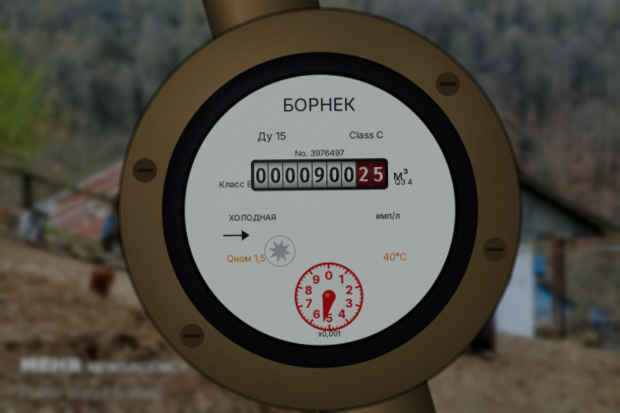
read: 900.255 m³
